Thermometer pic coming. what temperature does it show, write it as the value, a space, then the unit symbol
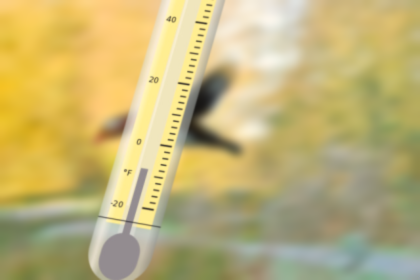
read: -8 °F
